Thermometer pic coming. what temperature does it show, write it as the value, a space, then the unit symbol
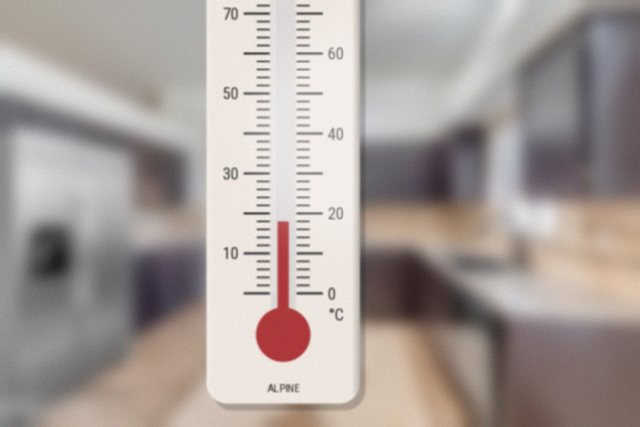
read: 18 °C
